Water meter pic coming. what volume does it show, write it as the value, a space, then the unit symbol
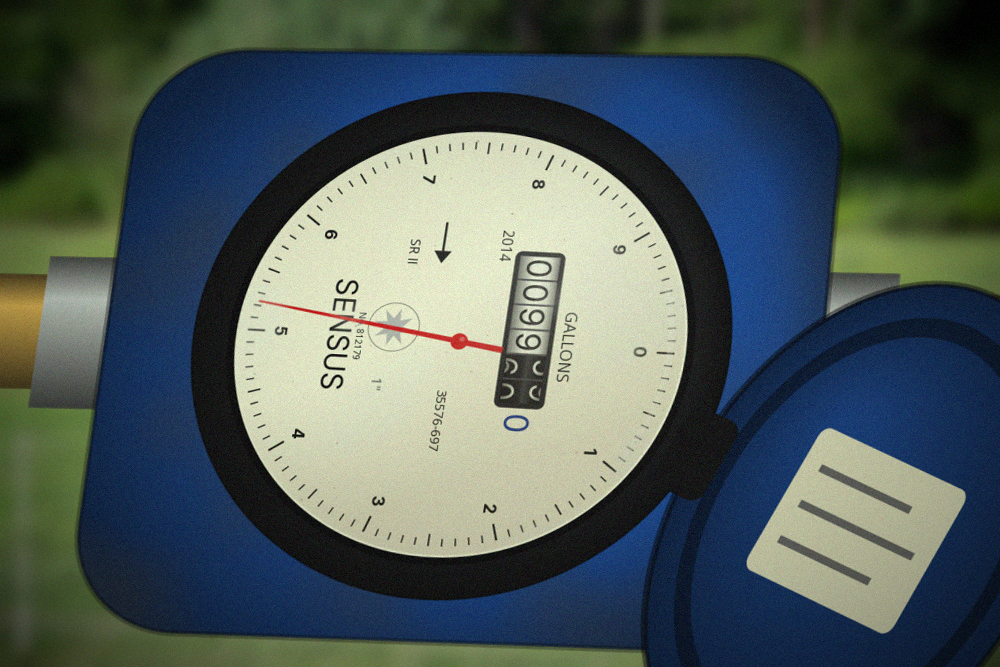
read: 99595.2 gal
